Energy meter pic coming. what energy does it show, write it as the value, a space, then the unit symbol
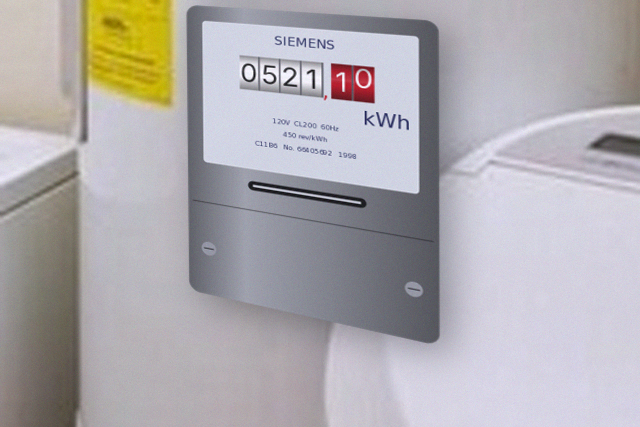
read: 521.10 kWh
